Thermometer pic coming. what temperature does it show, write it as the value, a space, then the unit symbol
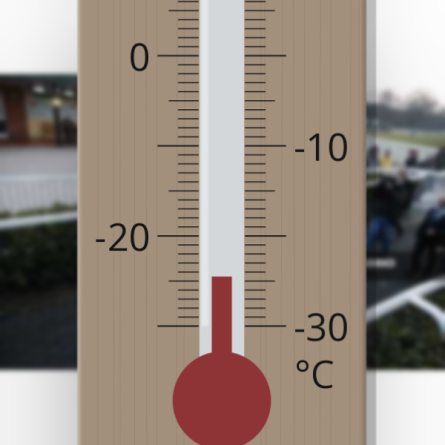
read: -24.5 °C
